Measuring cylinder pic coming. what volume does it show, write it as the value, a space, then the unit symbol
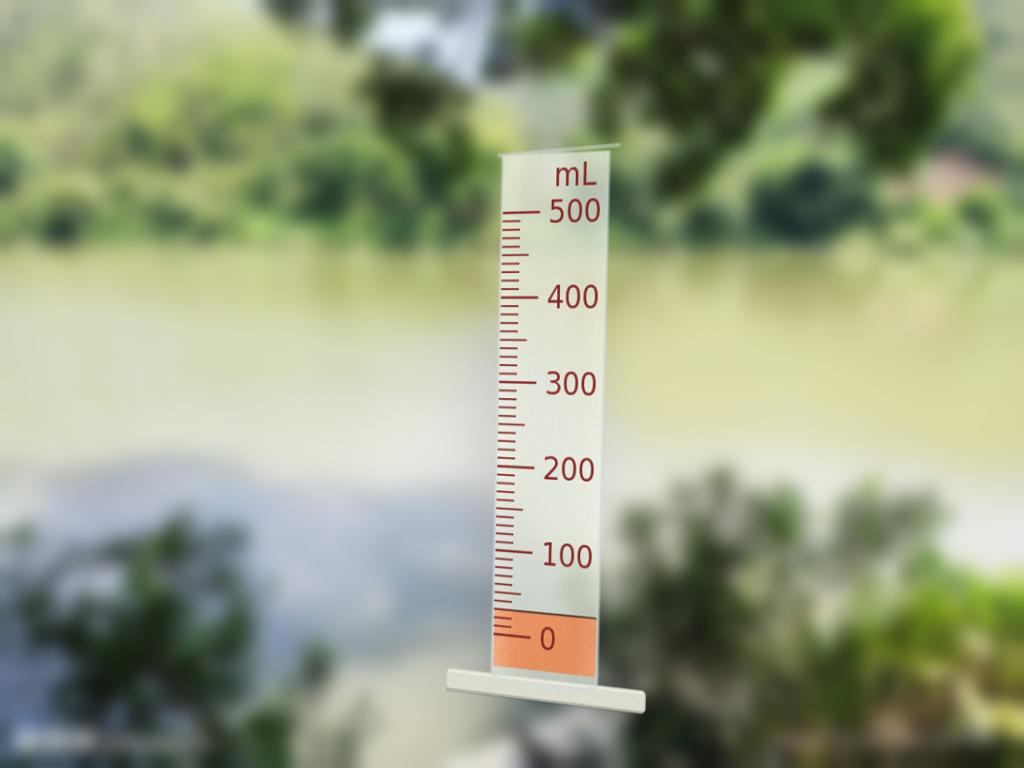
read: 30 mL
